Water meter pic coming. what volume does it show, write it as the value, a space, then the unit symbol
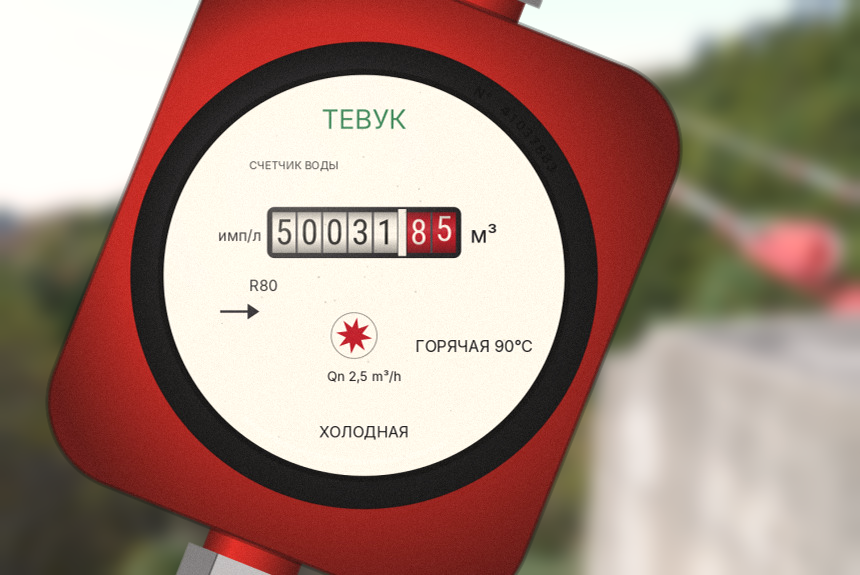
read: 50031.85 m³
